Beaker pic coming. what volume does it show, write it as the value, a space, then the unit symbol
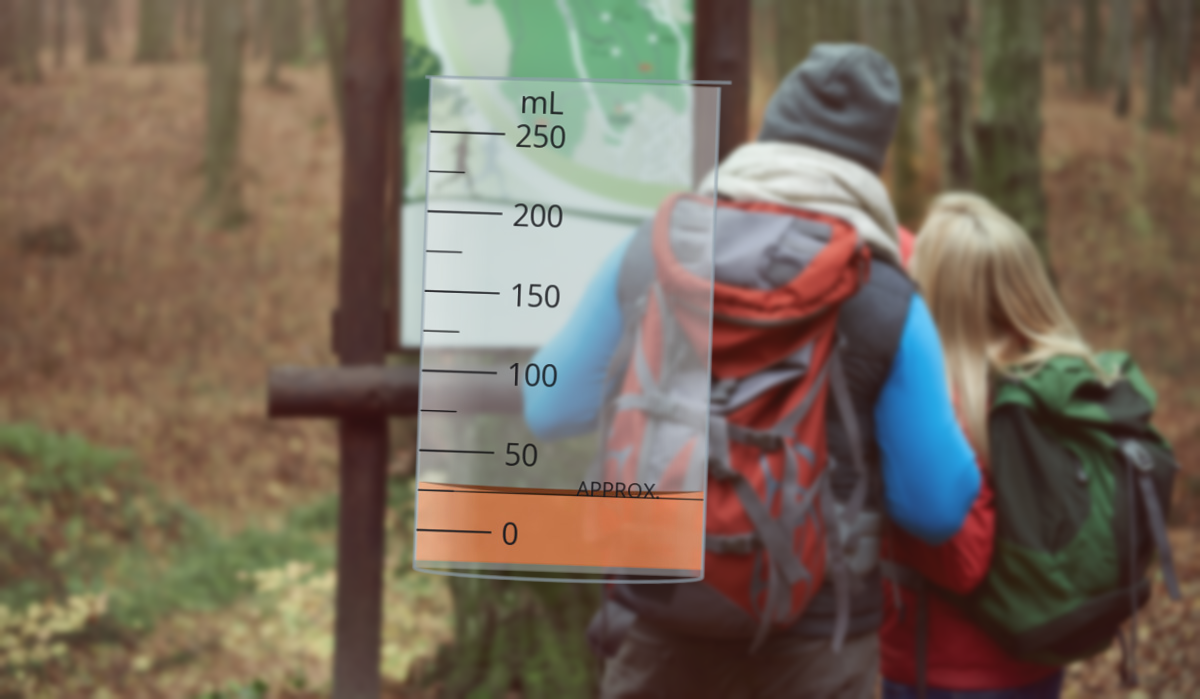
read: 25 mL
